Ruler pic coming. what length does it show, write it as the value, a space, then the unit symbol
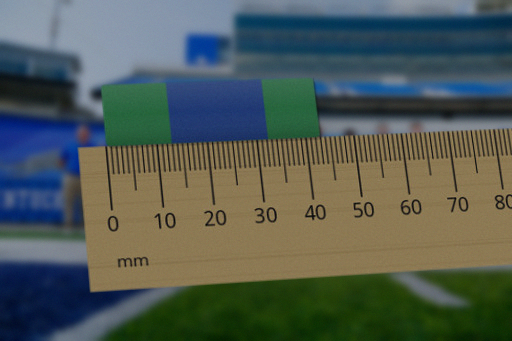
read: 43 mm
